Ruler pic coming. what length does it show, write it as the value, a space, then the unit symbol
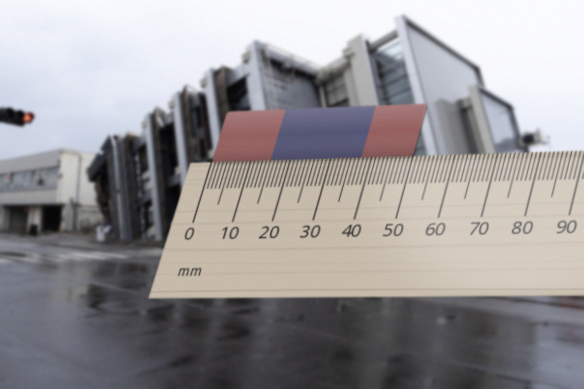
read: 50 mm
